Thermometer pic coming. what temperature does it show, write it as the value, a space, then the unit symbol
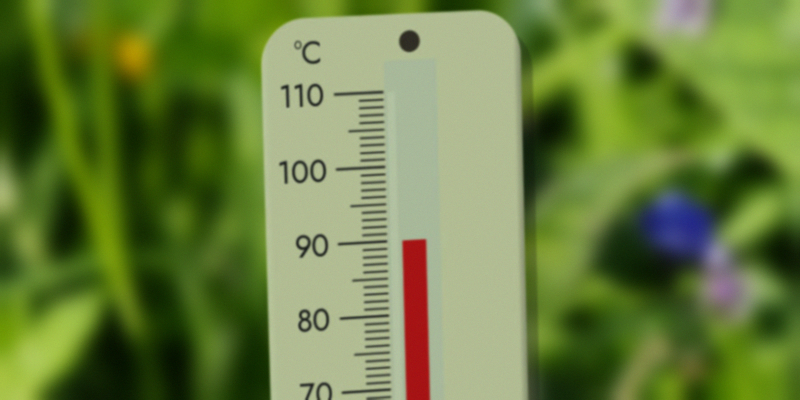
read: 90 °C
